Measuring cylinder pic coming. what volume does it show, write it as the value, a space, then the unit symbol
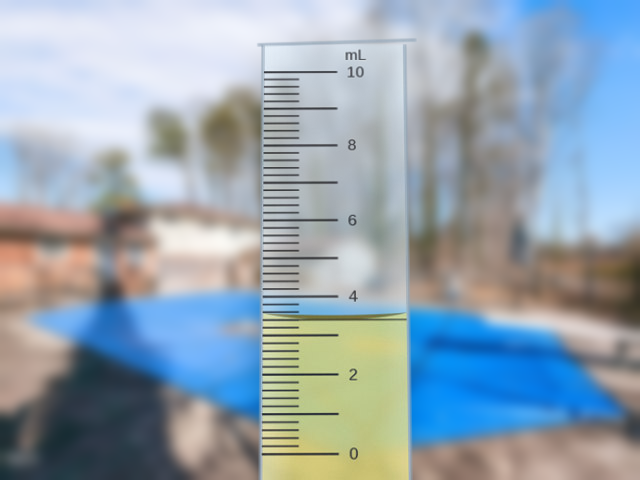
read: 3.4 mL
